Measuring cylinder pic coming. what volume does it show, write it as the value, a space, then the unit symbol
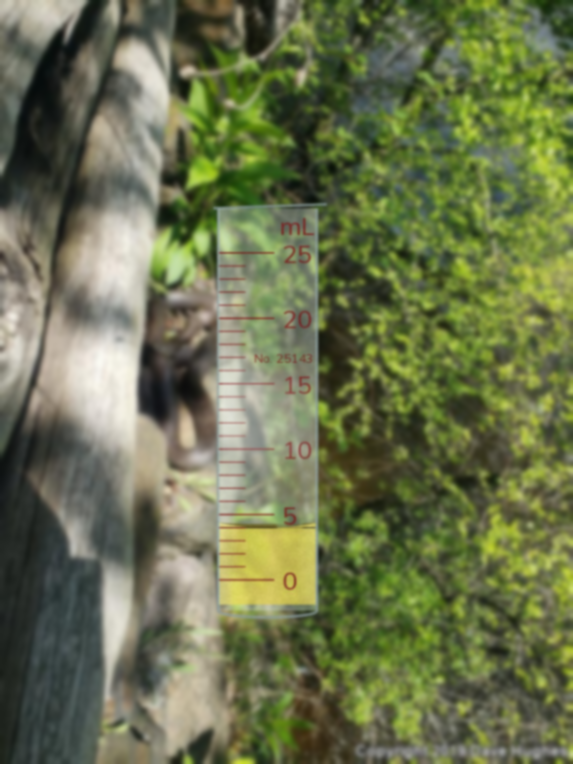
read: 4 mL
